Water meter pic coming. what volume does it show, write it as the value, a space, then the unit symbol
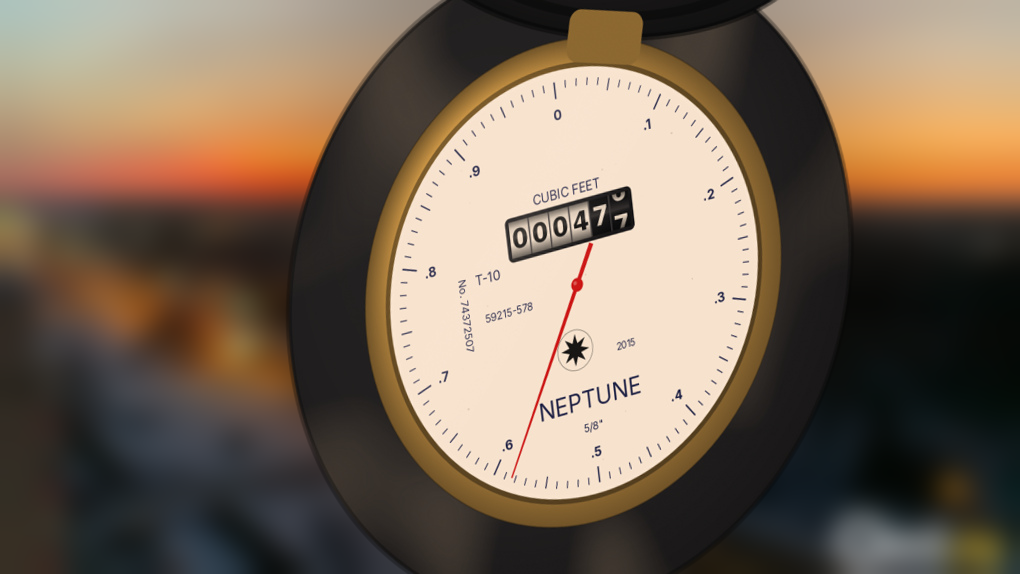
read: 476.58 ft³
